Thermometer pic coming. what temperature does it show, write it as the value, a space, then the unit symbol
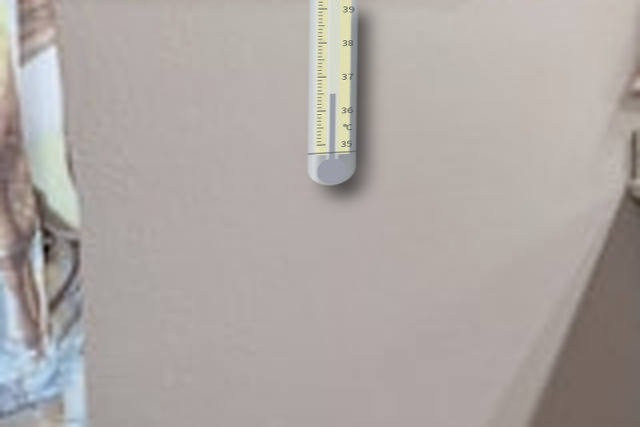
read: 36.5 °C
